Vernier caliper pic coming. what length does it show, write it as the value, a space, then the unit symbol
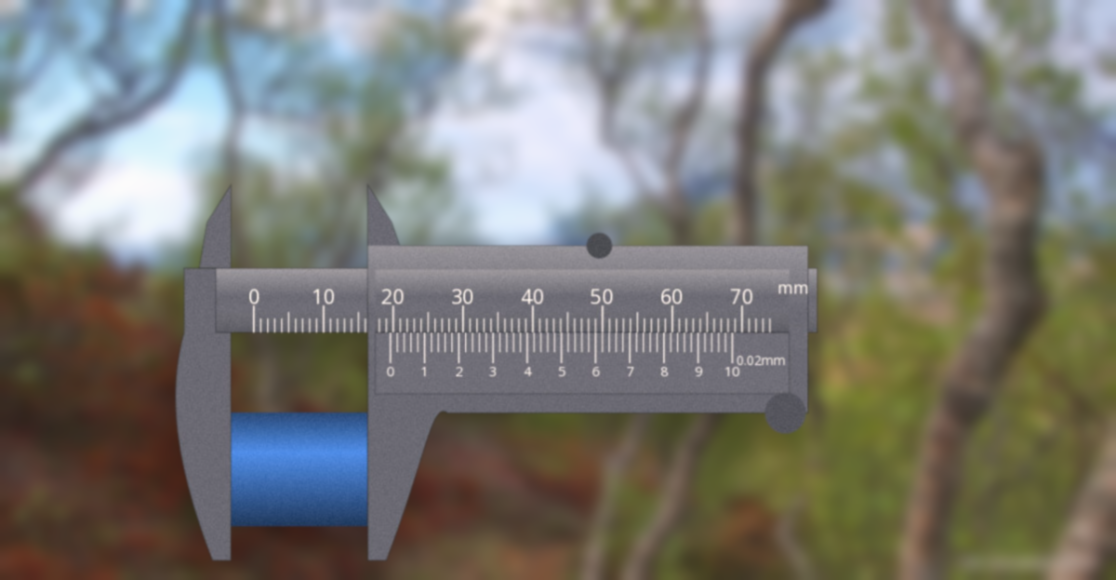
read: 19.6 mm
